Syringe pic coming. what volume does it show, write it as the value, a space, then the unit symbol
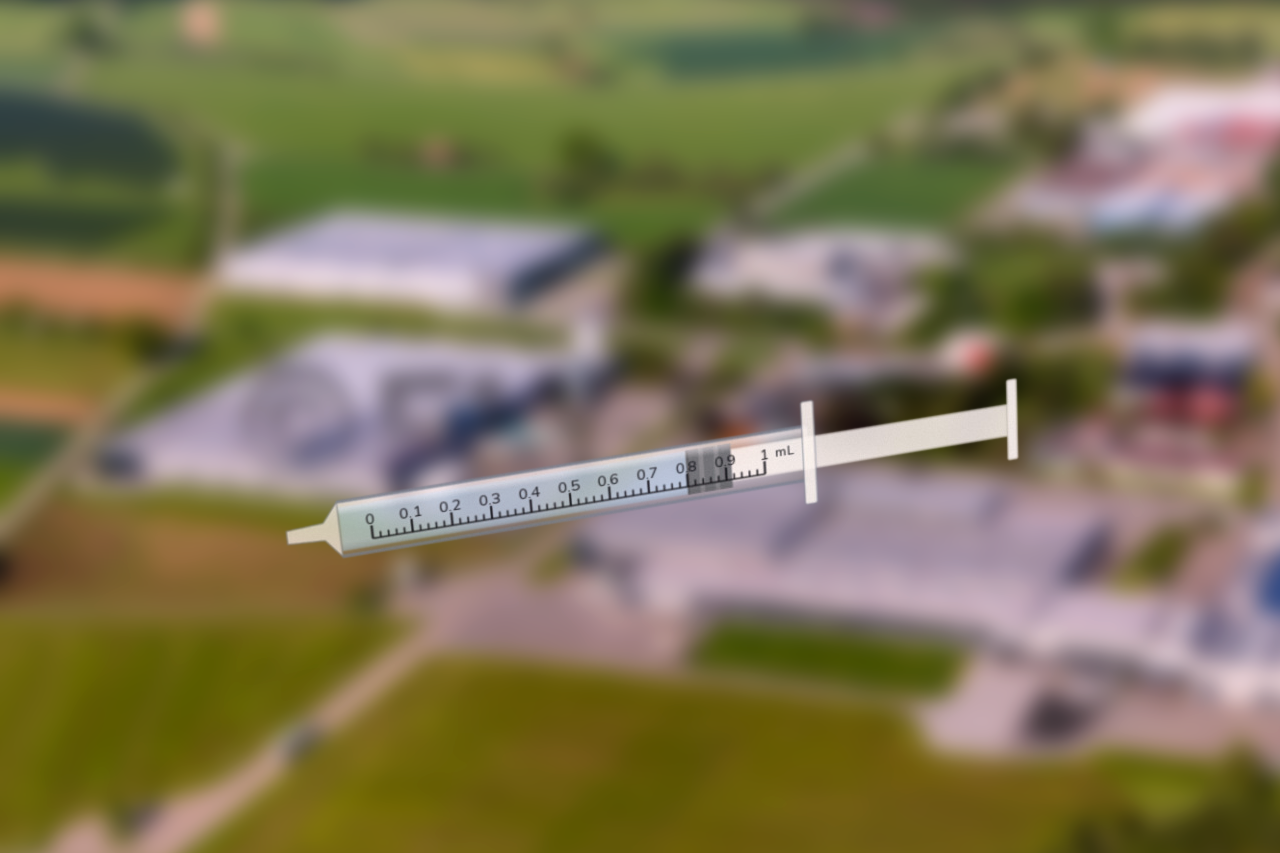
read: 0.8 mL
